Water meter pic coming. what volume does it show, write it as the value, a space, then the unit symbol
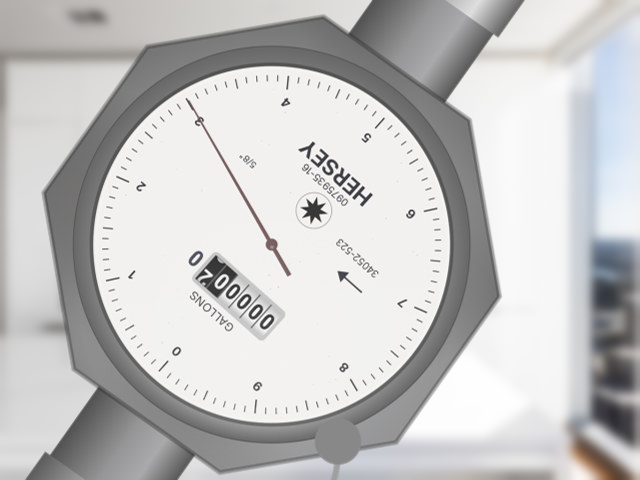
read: 23.0 gal
